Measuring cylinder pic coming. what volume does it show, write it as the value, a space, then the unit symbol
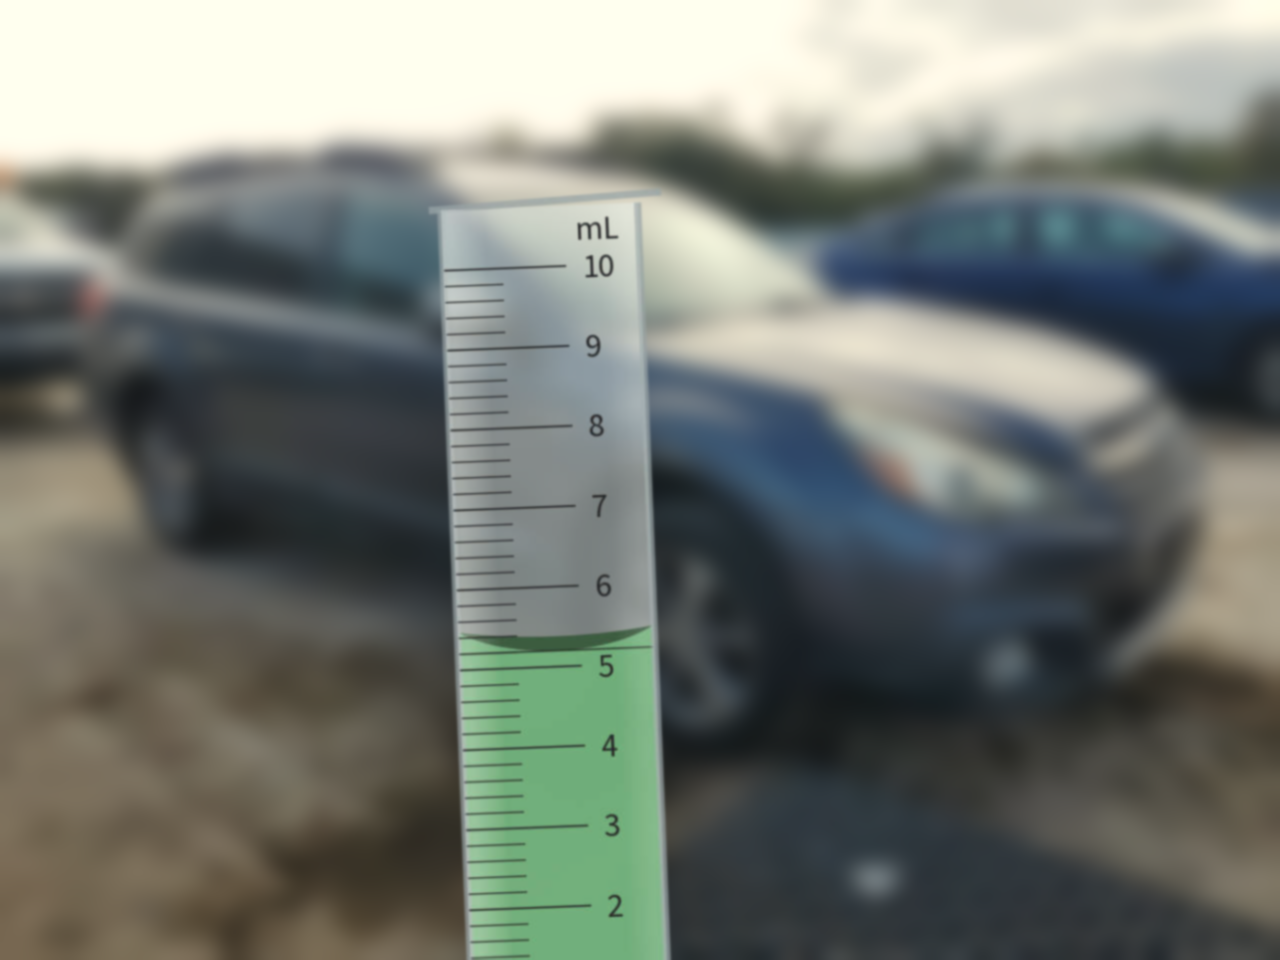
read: 5.2 mL
